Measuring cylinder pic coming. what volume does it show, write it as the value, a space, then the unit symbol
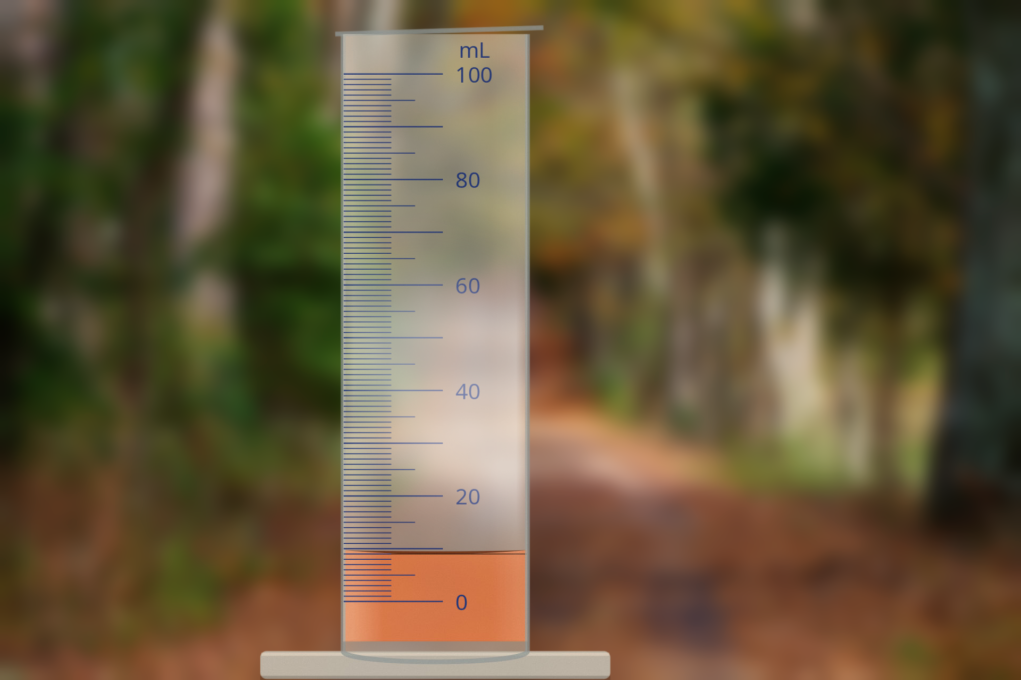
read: 9 mL
